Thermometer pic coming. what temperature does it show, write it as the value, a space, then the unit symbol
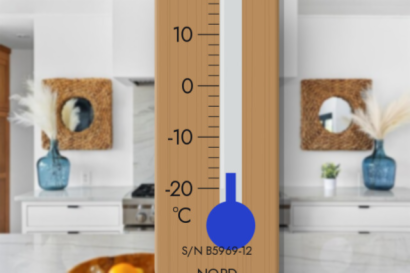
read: -17 °C
